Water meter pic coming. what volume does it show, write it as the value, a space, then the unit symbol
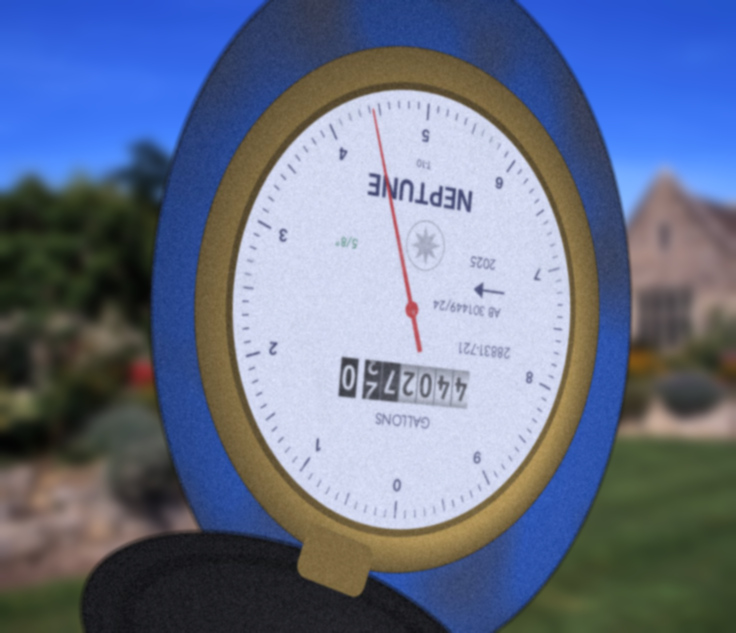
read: 4402724.4 gal
